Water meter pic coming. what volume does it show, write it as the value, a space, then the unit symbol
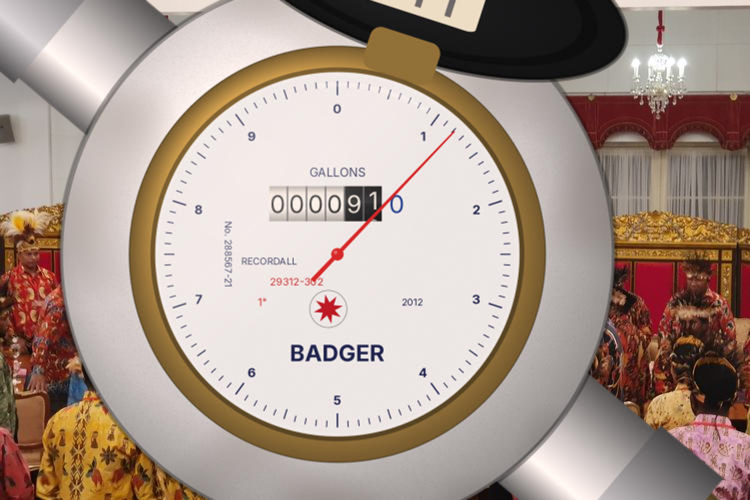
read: 911.2 gal
